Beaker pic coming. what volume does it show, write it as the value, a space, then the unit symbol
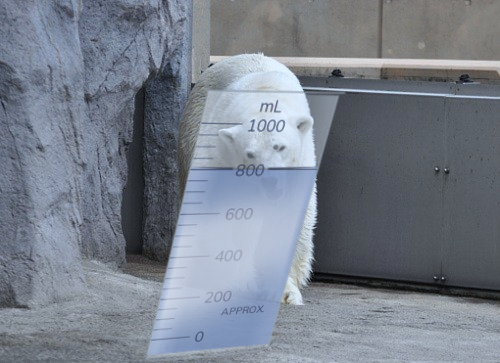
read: 800 mL
